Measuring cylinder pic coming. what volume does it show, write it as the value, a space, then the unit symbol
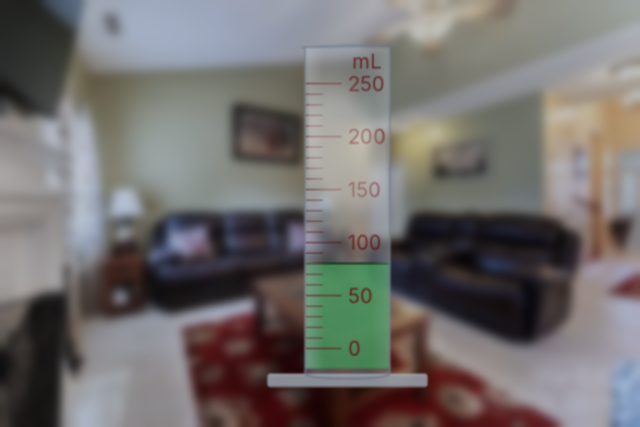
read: 80 mL
